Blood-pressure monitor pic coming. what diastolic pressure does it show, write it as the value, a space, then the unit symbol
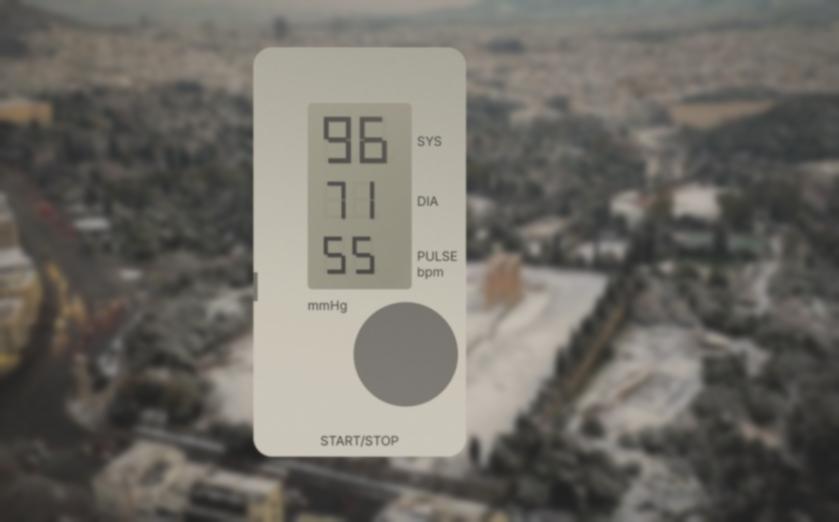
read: 71 mmHg
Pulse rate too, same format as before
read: 55 bpm
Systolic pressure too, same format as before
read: 96 mmHg
